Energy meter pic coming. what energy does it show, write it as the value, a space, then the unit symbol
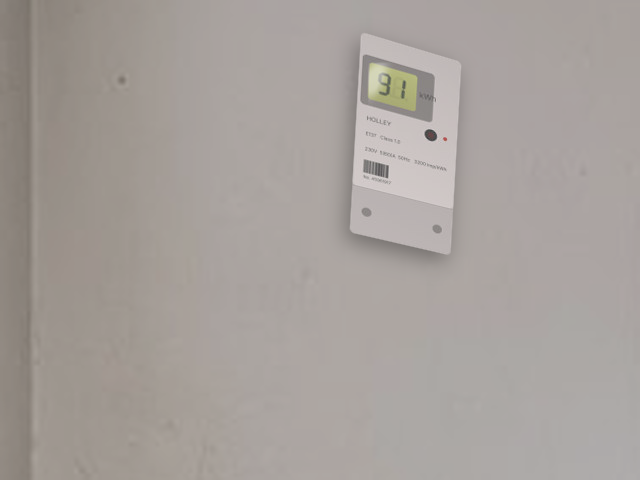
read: 91 kWh
